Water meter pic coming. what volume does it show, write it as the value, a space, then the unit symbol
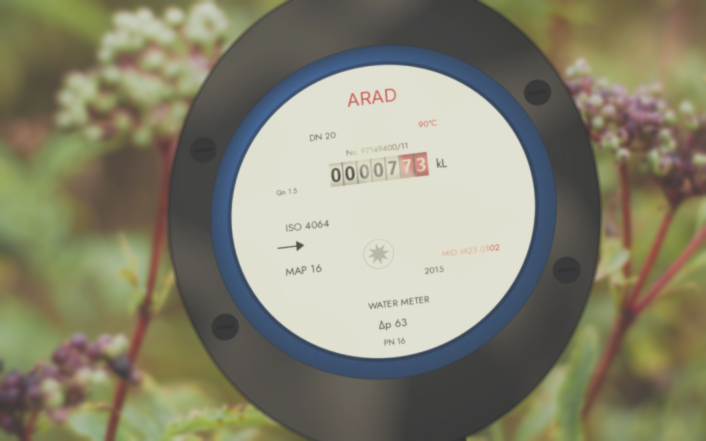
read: 7.73 kL
